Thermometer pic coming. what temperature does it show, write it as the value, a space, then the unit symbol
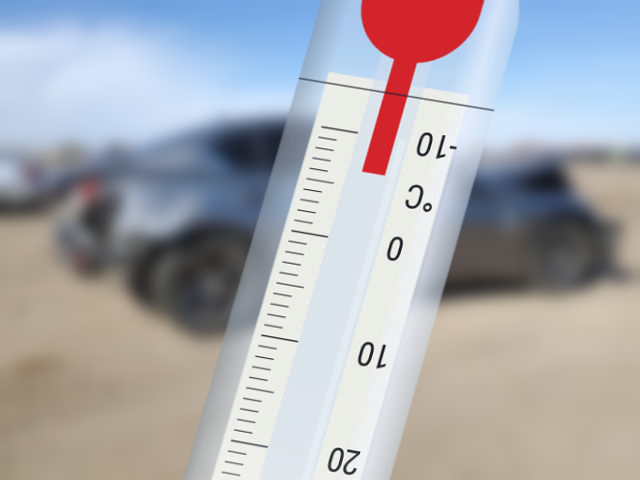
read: -6.5 °C
